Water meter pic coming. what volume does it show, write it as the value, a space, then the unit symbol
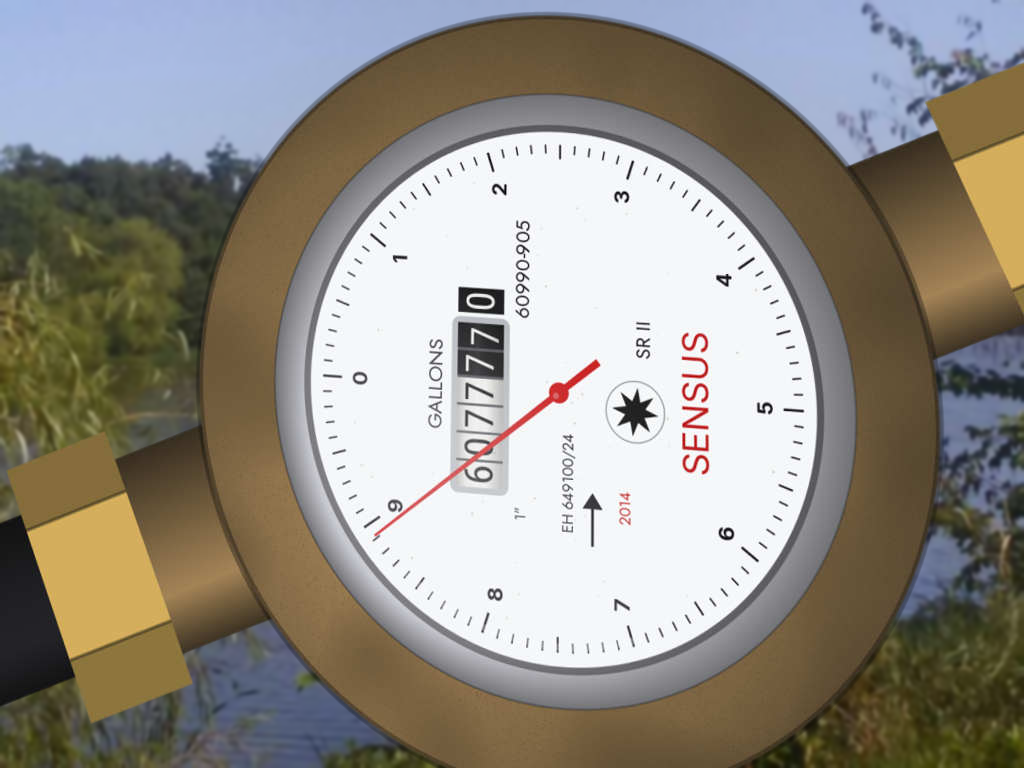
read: 6077768.9 gal
